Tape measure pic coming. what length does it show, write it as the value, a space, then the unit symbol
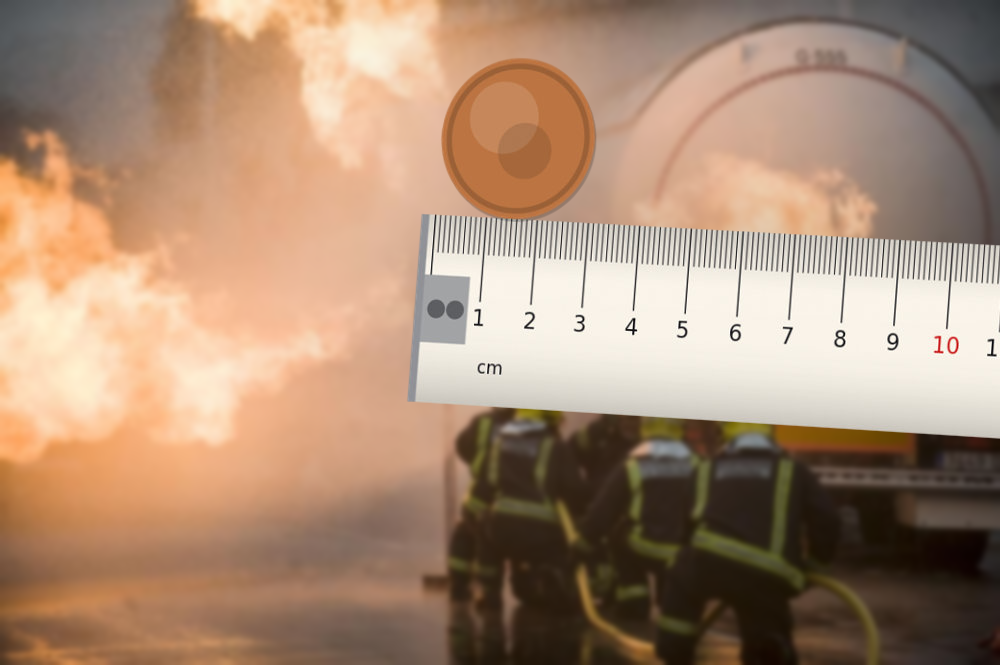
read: 3 cm
